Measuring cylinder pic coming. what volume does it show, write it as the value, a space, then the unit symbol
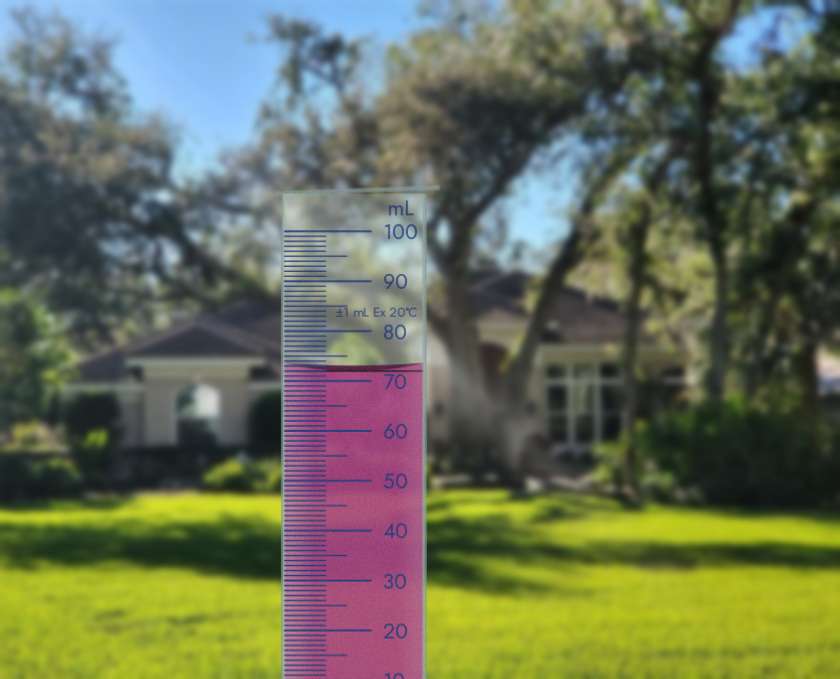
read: 72 mL
